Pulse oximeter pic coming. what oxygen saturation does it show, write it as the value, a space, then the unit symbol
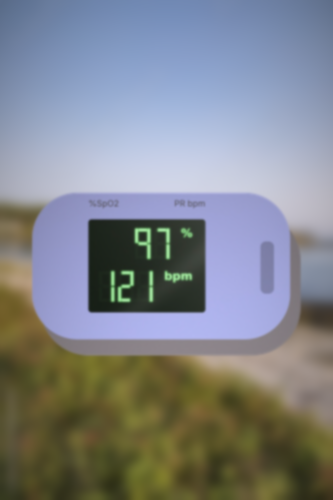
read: 97 %
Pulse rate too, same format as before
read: 121 bpm
